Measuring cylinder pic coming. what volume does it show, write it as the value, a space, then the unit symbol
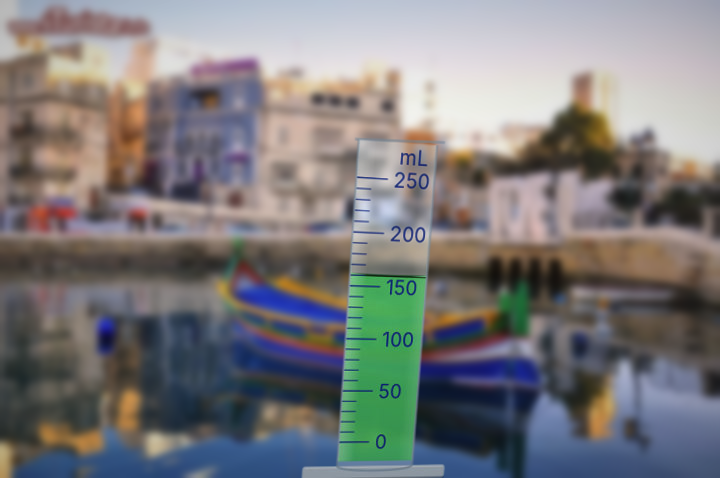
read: 160 mL
